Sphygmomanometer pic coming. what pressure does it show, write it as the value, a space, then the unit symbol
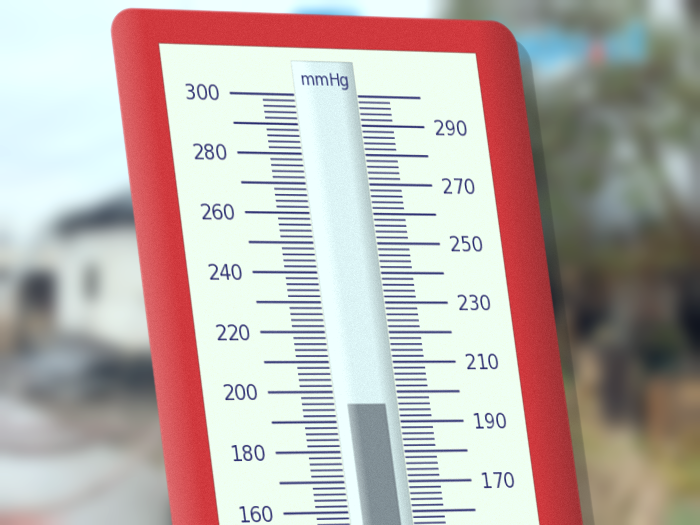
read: 196 mmHg
